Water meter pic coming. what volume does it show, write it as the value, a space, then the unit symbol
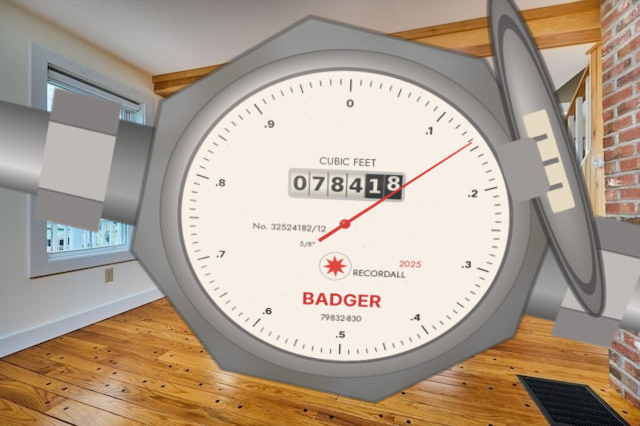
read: 78418.14 ft³
